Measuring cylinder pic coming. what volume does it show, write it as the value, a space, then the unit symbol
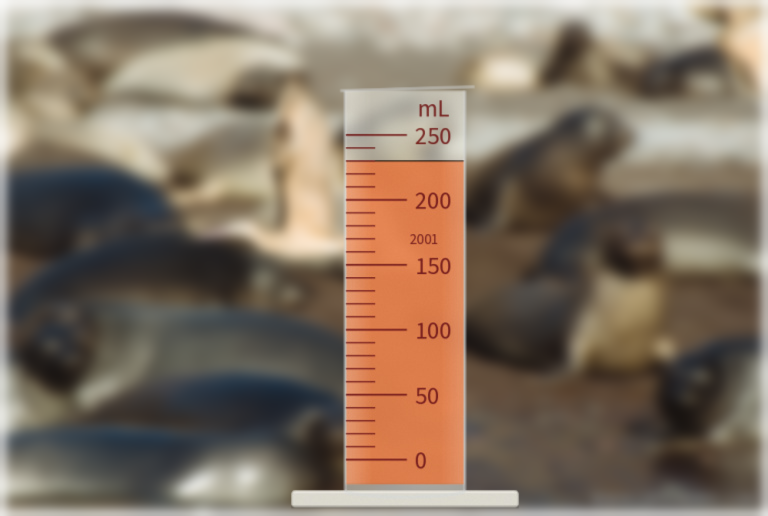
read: 230 mL
